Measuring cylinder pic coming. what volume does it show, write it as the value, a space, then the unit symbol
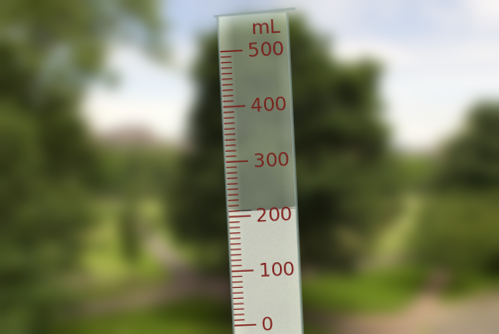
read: 210 mL
